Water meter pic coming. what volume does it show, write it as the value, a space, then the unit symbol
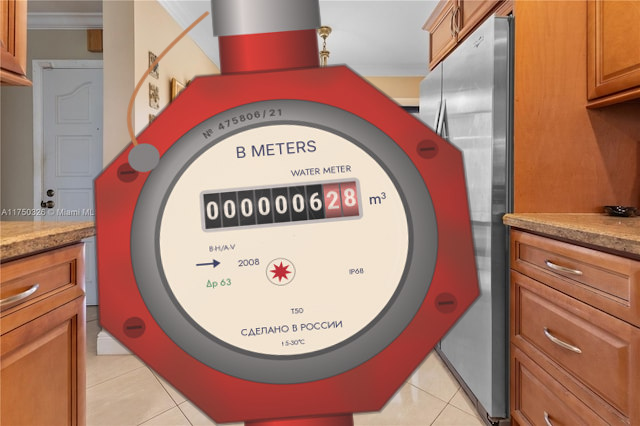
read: 6.28 m³
